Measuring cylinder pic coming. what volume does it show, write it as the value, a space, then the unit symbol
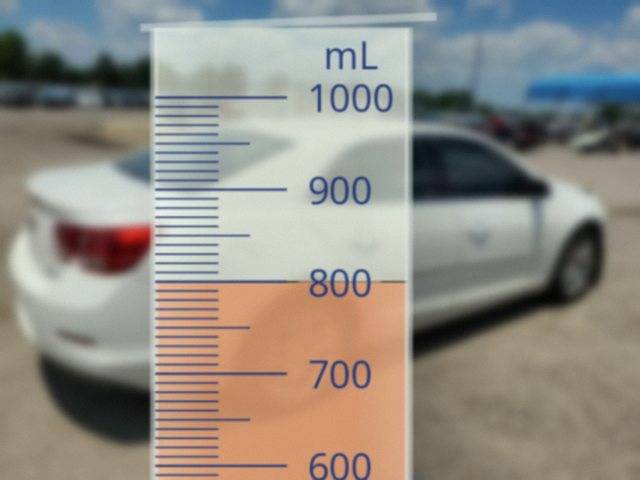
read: 800 mL
